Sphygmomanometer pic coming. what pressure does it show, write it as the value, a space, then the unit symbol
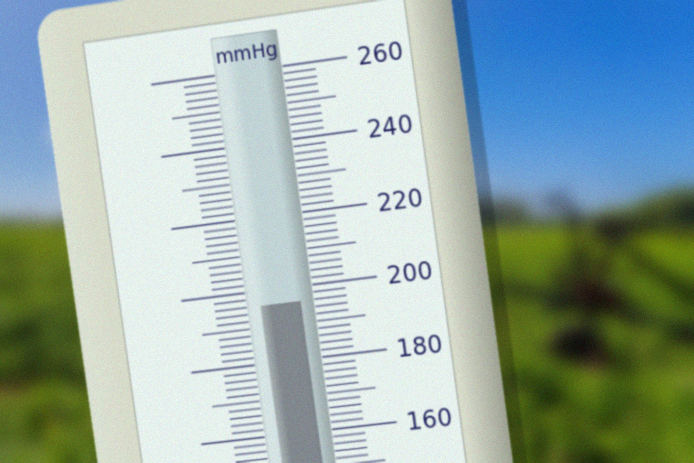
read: 196 mmHg
